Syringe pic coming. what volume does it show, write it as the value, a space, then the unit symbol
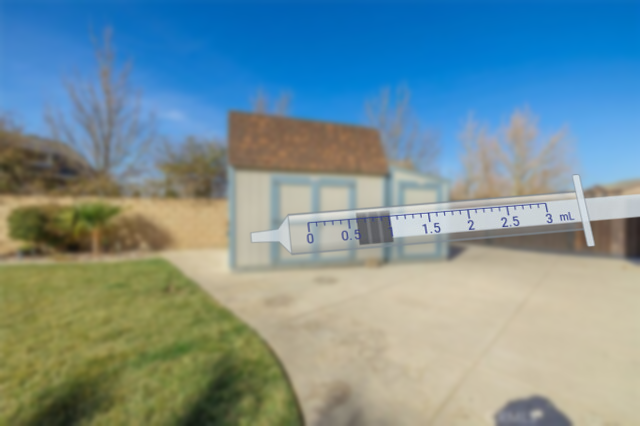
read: 0.6 mL
